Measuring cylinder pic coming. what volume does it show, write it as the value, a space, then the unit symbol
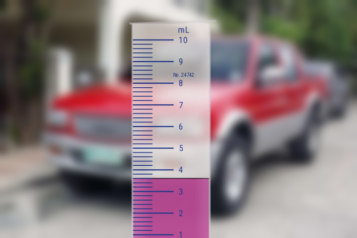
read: 3.6 mL
